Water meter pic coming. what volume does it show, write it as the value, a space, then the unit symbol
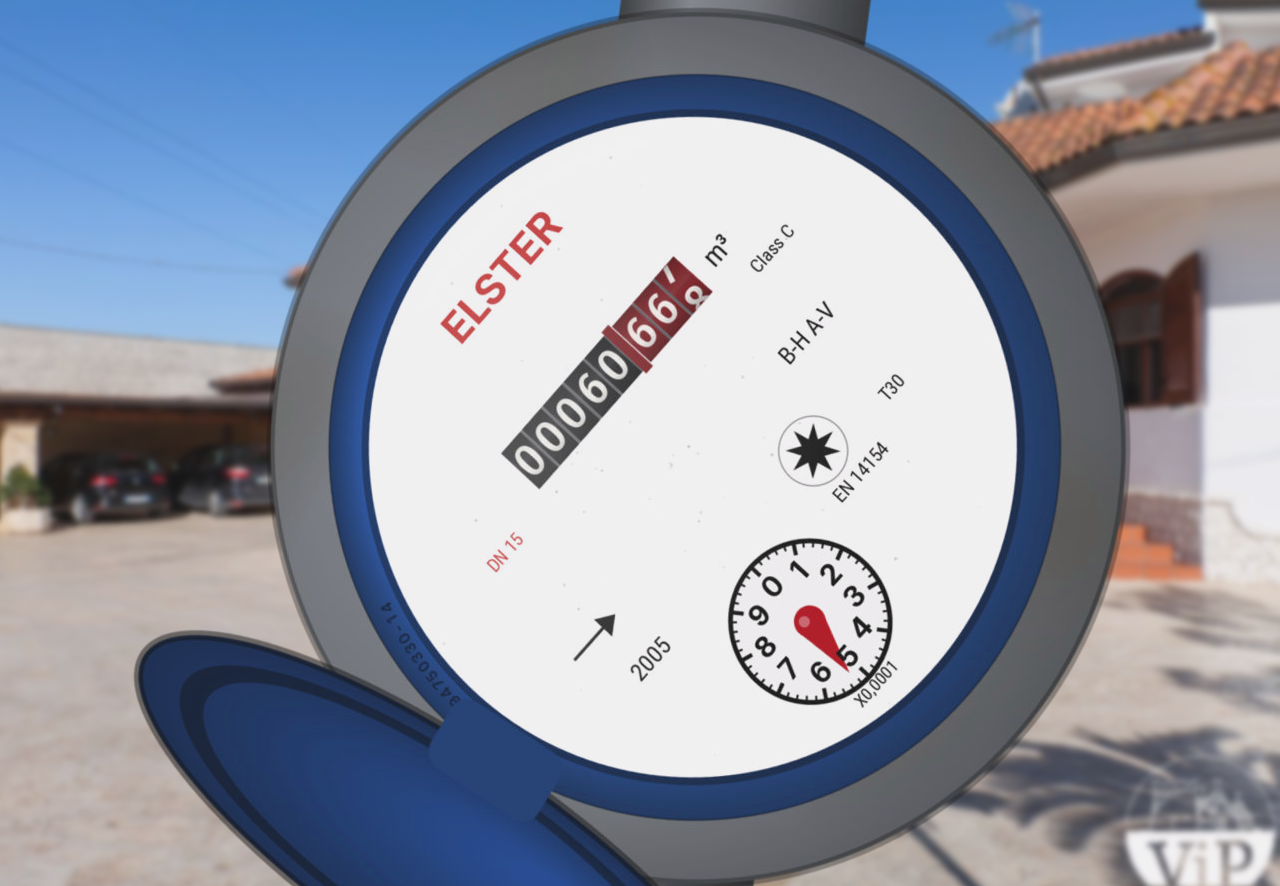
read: 60.6675 m³
